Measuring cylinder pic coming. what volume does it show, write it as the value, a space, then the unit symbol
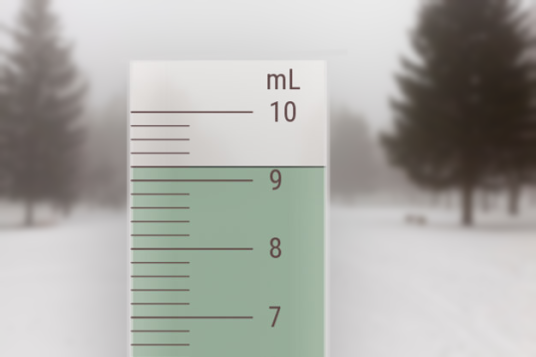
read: 9.2 mL
